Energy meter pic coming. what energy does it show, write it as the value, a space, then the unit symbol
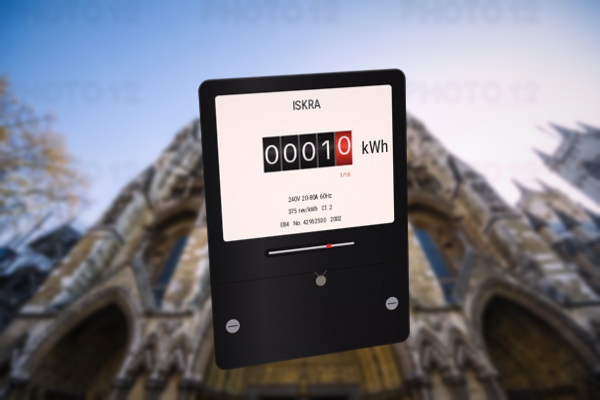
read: 1.0 kWh
